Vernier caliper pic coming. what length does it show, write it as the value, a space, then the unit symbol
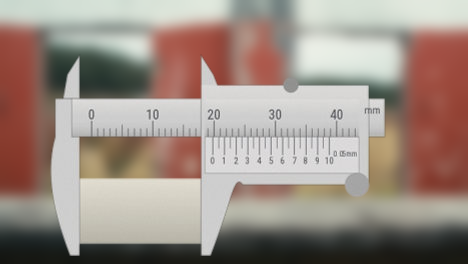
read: 19.8 mm
